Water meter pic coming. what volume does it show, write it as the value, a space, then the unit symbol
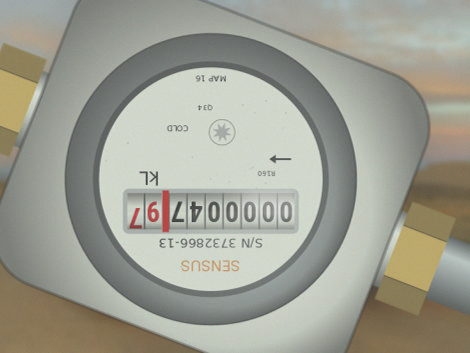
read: 47.97 kL
